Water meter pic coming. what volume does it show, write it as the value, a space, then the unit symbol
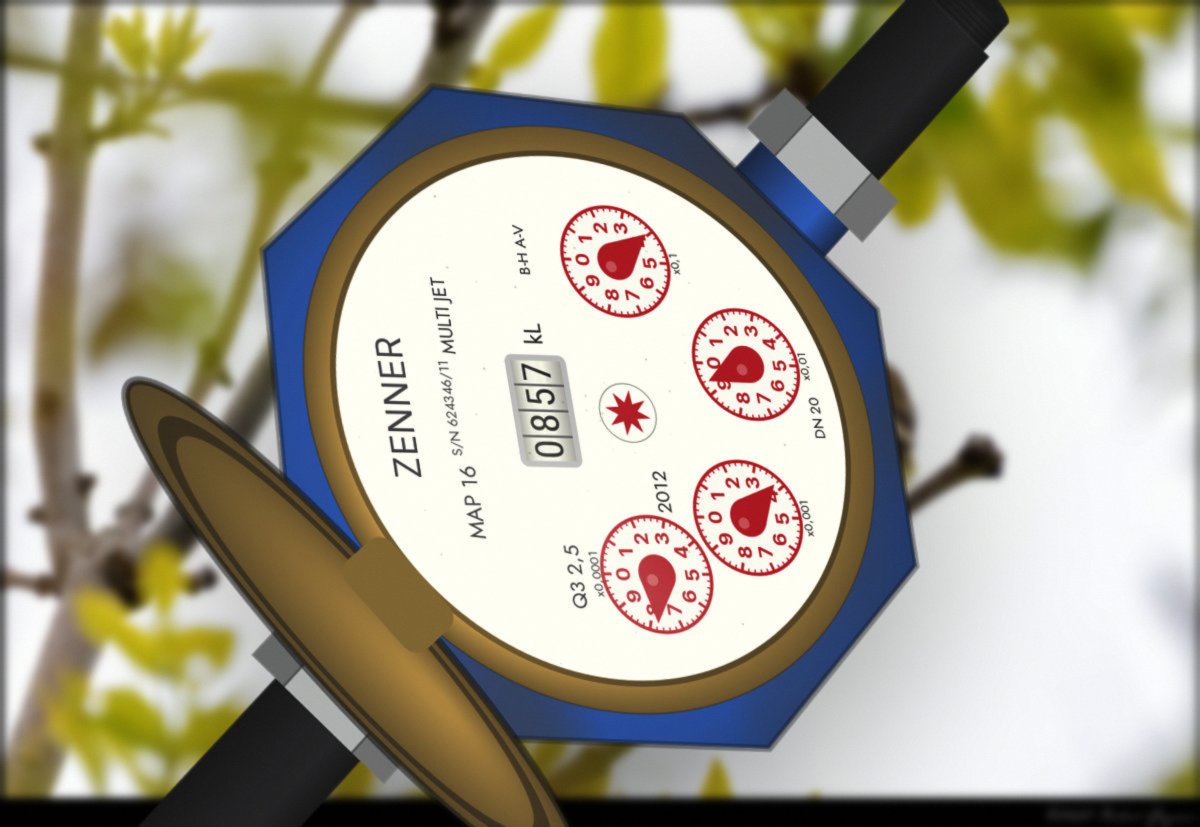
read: 857.3937 kL
